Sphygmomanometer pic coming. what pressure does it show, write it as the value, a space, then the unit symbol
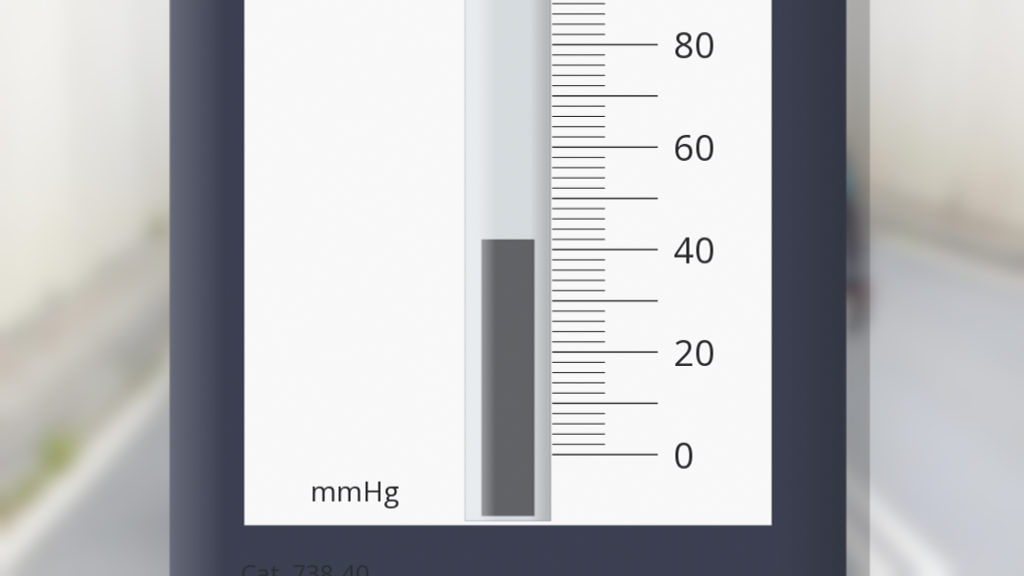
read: 42 mmHg
